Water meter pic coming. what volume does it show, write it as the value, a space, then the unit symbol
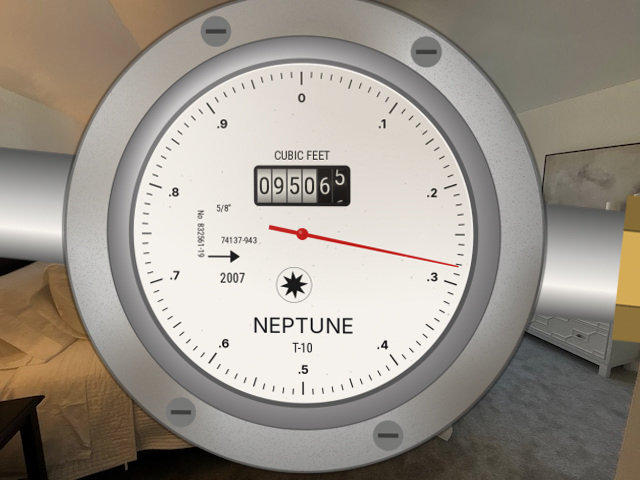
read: 95065.28 ft³
